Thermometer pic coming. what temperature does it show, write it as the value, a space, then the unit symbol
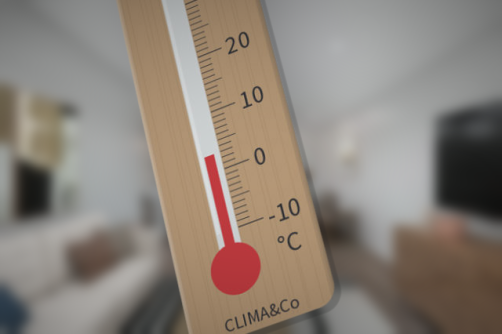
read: 3 °C
